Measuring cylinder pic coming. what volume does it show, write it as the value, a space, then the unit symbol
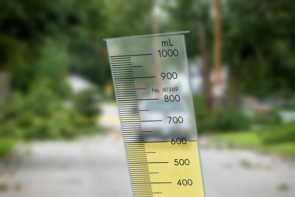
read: 600 mL
